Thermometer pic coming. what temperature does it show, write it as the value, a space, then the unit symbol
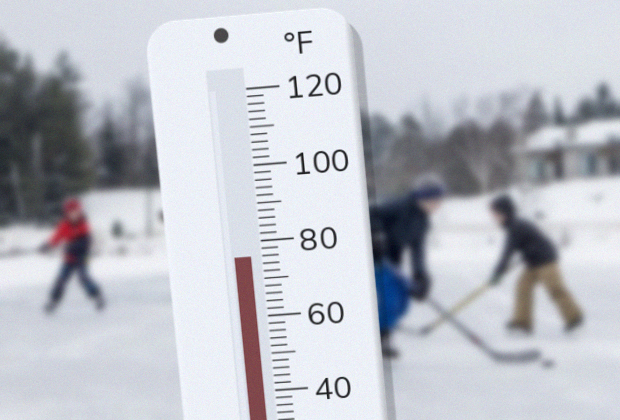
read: 76 °F
